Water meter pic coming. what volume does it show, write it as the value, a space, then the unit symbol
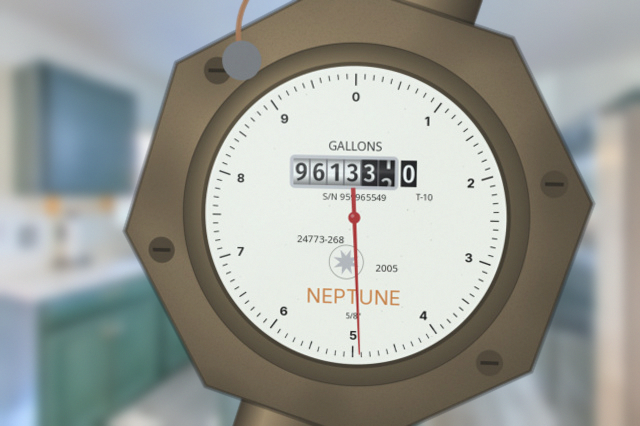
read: 9613314.9 gal
